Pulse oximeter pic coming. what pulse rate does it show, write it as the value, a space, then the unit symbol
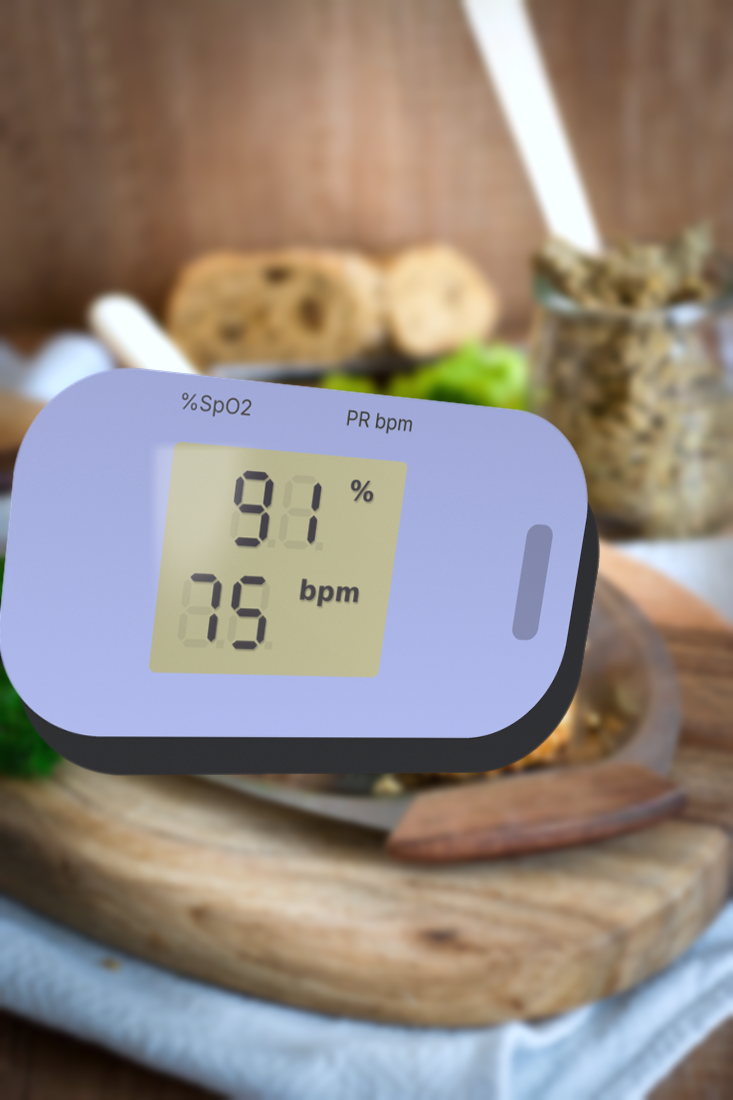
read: 75 bpm
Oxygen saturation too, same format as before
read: 91 %
